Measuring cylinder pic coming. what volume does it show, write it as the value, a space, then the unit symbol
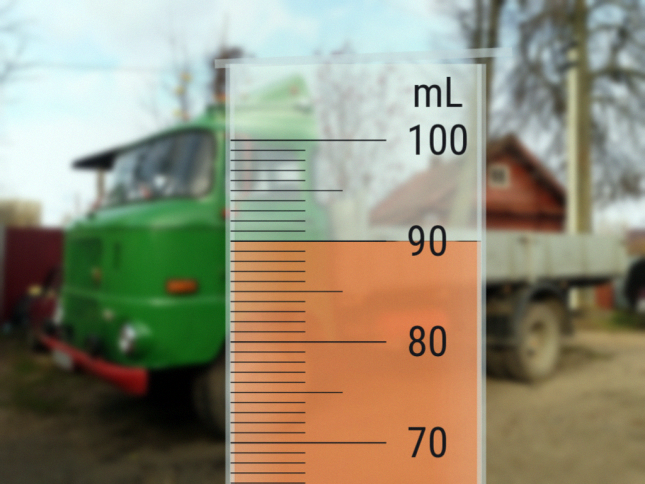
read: 90 mL
